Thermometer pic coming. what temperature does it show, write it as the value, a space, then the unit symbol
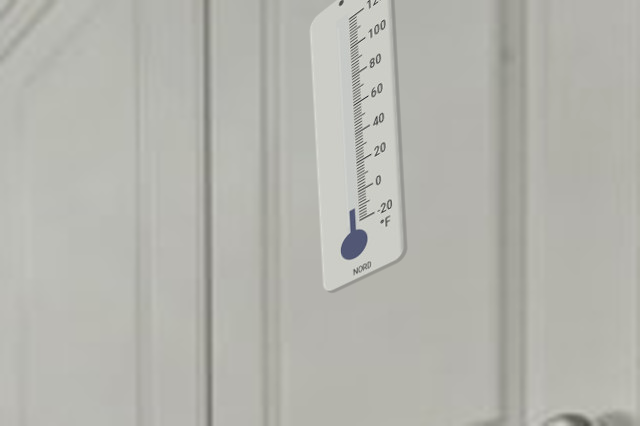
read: -10 °F
